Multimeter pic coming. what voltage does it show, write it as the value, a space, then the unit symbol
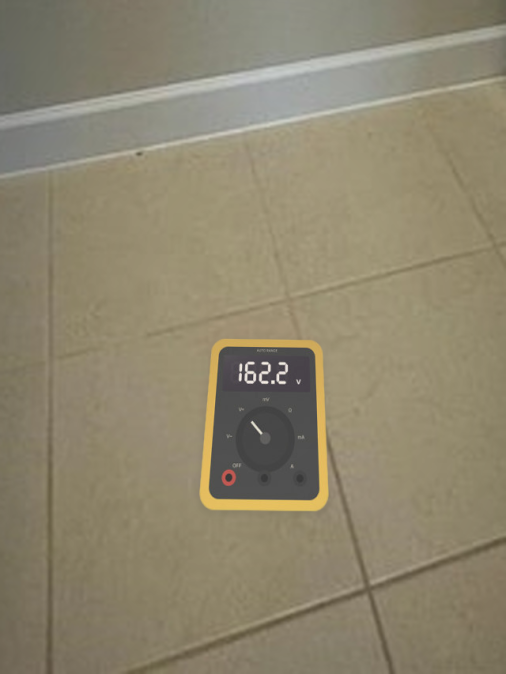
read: 162.2 V
